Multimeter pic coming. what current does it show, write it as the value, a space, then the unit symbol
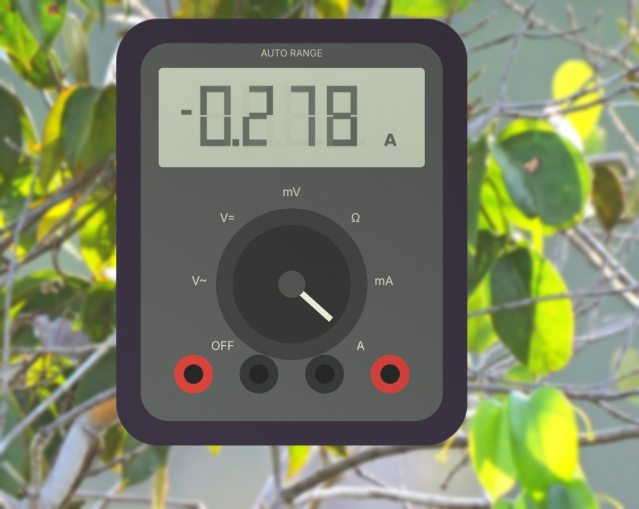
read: -0.278 A
